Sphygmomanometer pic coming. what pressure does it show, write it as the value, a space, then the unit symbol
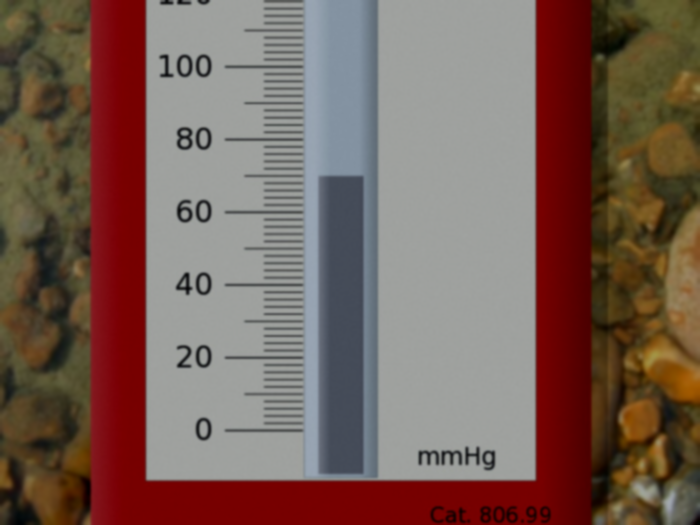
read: 70 mmHg
